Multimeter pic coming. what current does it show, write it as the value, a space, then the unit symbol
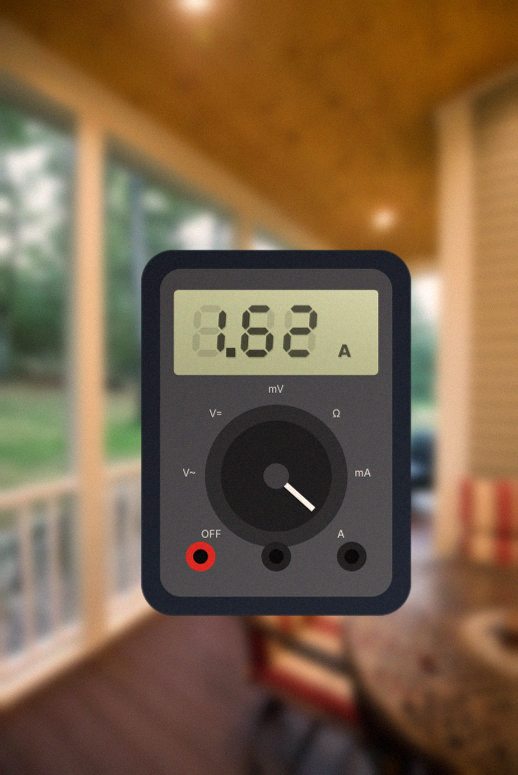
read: 1.62 A
